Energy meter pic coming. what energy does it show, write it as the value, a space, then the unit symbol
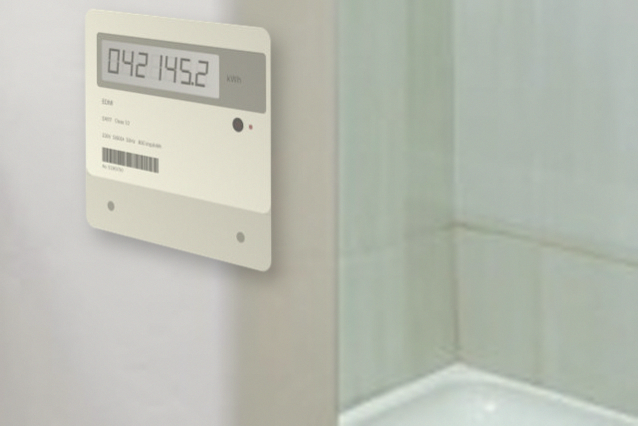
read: 42145.2 kWh
